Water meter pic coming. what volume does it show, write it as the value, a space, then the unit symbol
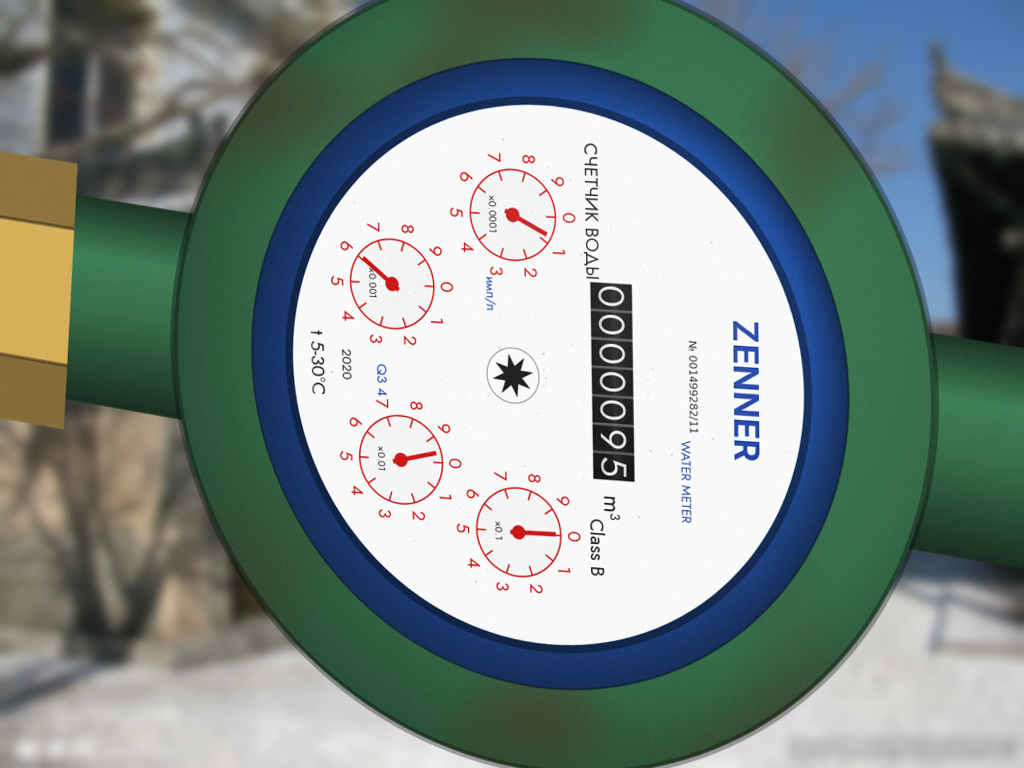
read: 94.9960 m³
